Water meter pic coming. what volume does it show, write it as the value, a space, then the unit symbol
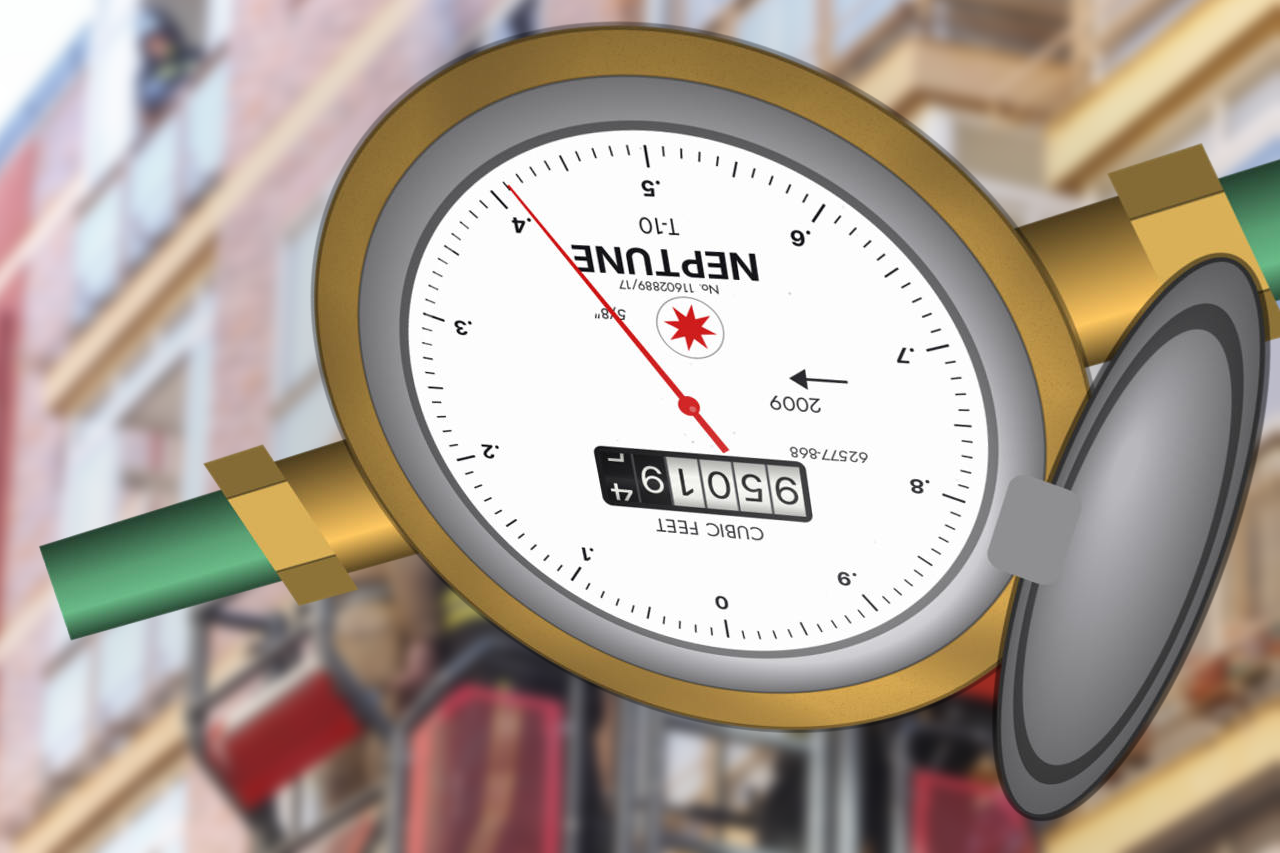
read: 950194.41 ft³
